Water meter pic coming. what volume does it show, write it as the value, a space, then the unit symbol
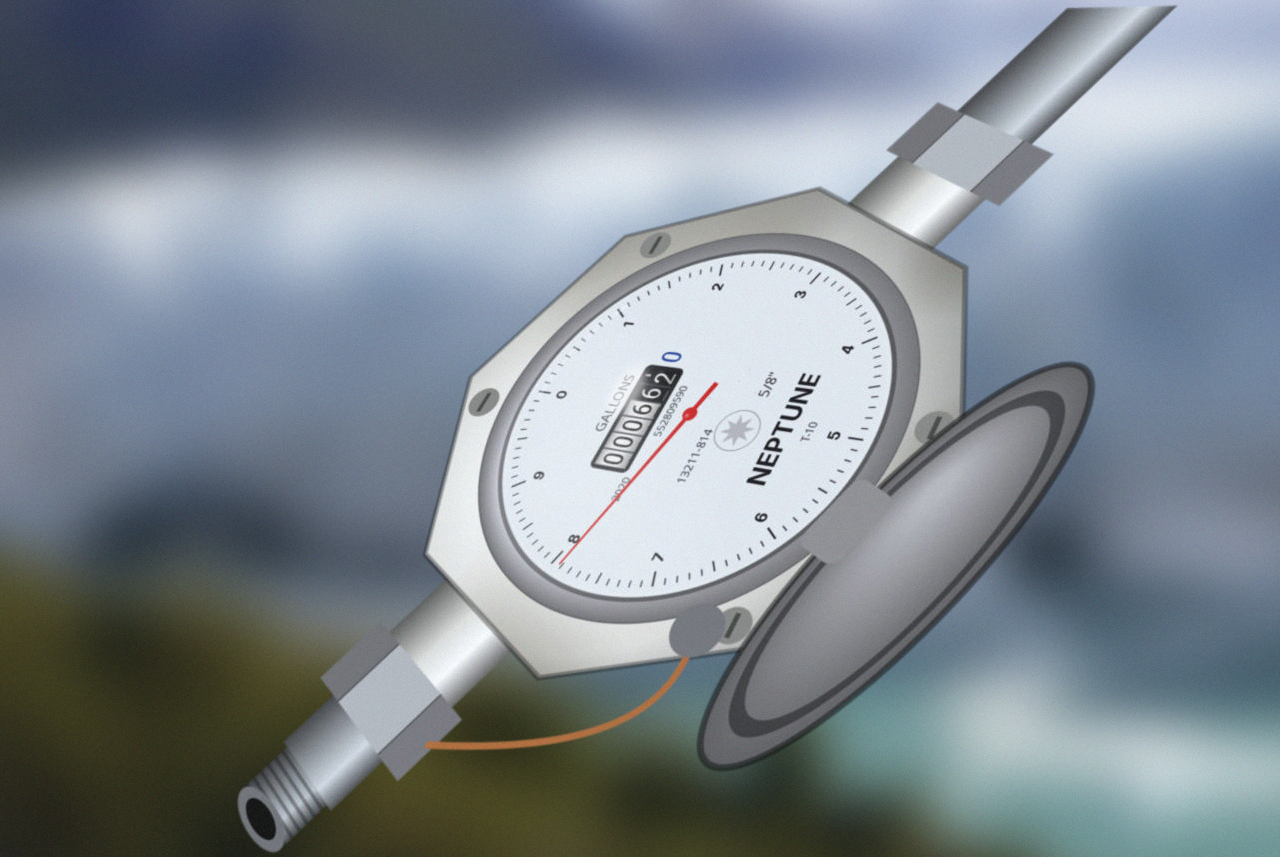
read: 6617.9 gal
